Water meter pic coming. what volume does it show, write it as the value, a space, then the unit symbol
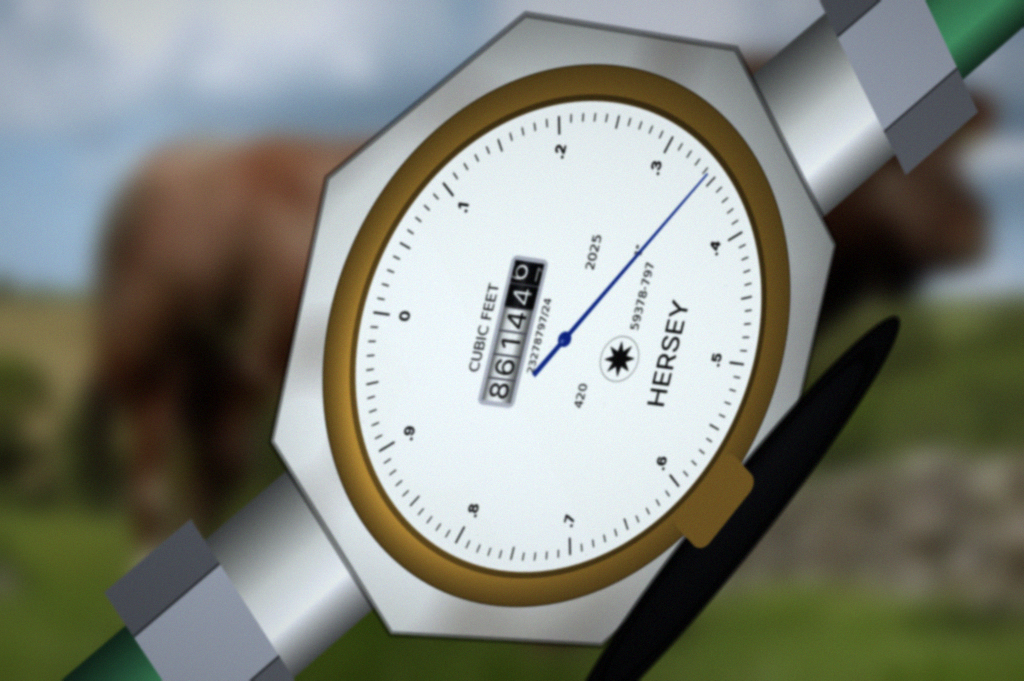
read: 861446.34 ft³
